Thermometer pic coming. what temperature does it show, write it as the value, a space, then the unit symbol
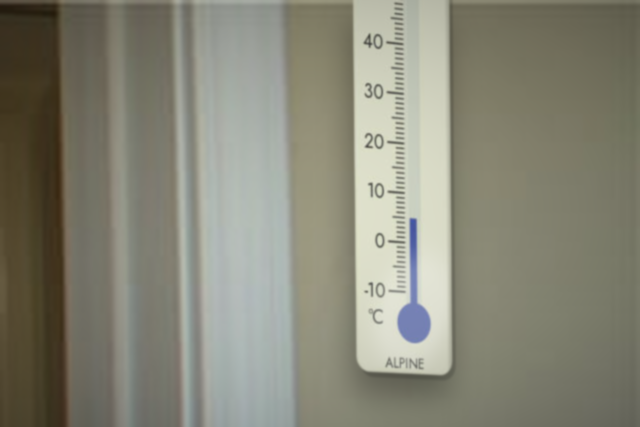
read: 5 °C
